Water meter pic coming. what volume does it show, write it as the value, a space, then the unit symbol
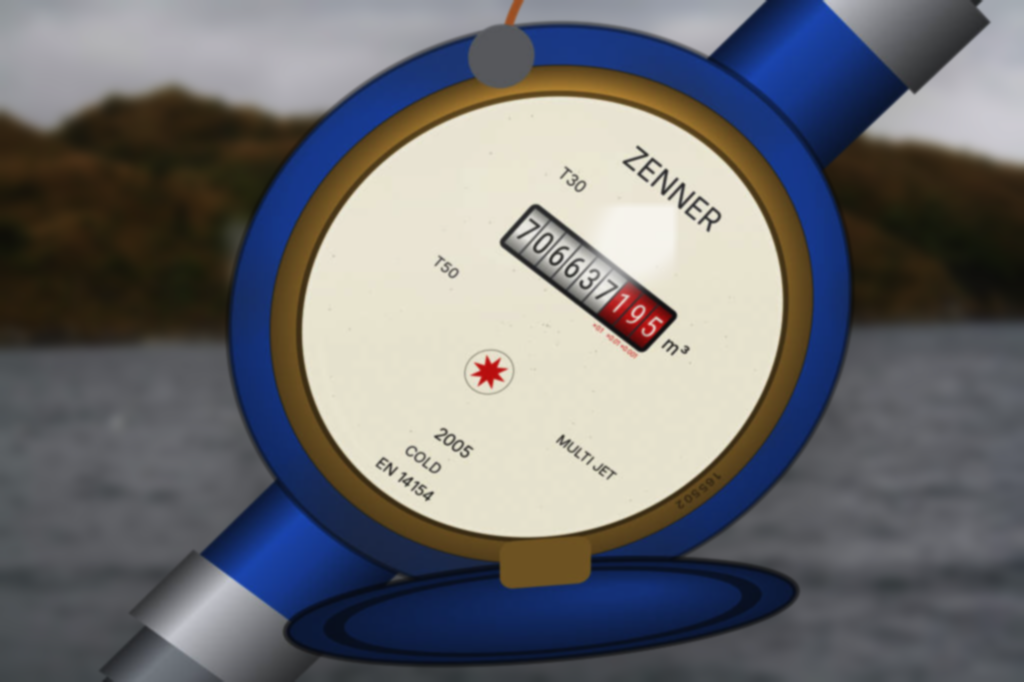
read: 706637.195 m³
